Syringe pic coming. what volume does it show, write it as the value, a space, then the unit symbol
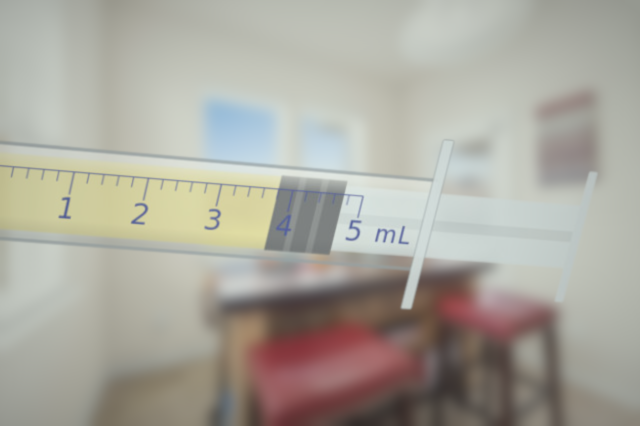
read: 3.8 mL
